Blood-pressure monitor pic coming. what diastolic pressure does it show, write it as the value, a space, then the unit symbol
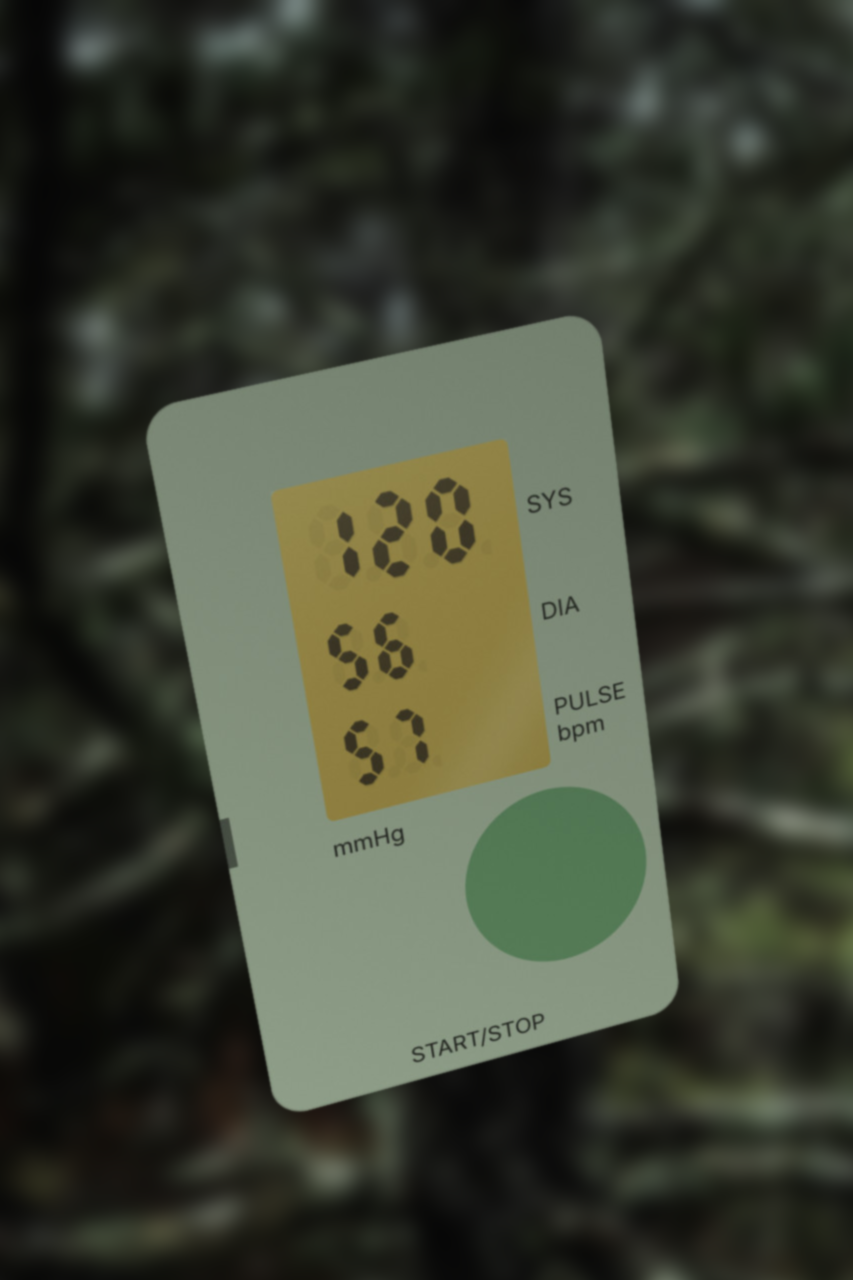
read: 56 mmHg
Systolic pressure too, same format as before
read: 120 mmHg
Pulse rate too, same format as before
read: 57 bpm
